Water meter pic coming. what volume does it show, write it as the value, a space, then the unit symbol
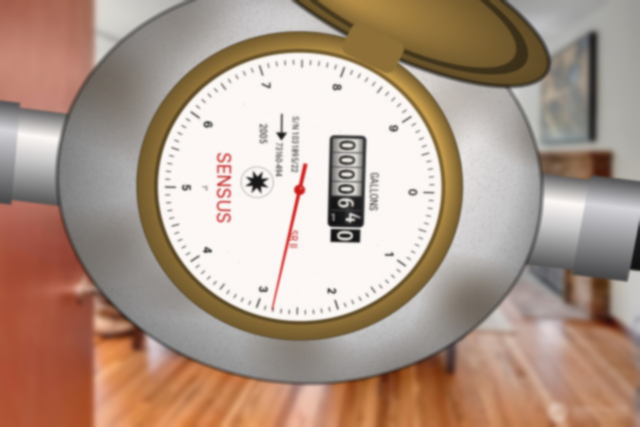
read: 642.8 gal
